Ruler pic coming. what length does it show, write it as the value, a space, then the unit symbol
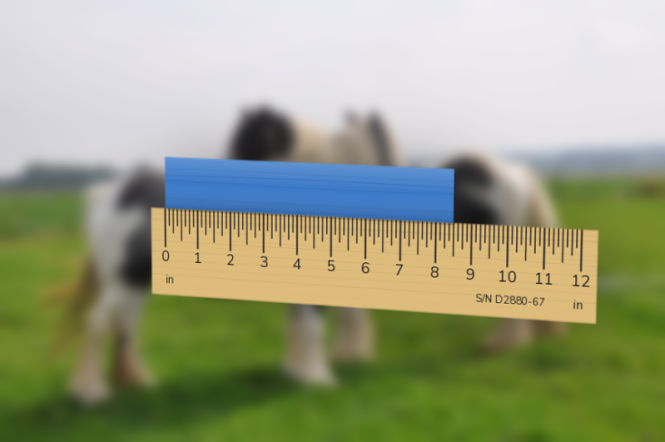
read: 8.5 in
